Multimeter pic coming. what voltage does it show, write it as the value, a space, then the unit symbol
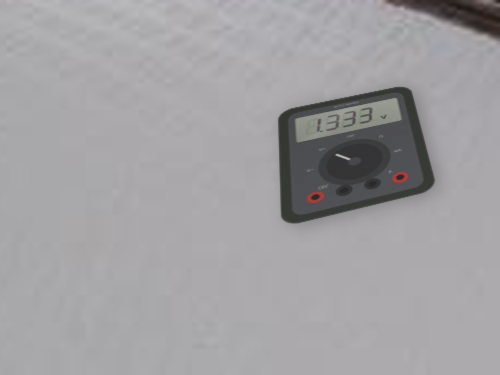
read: 1.333 V
